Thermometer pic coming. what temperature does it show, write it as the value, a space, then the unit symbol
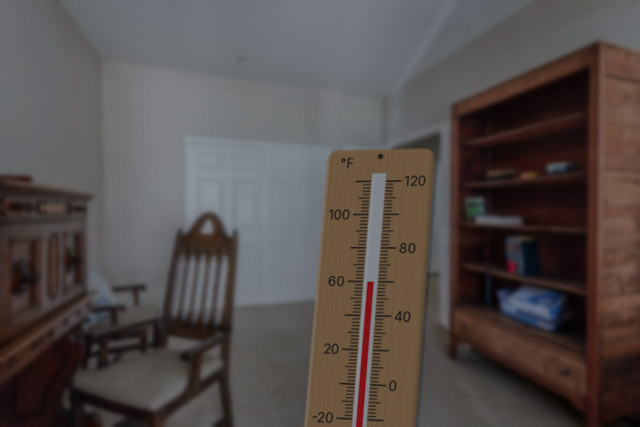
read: 60 °F
